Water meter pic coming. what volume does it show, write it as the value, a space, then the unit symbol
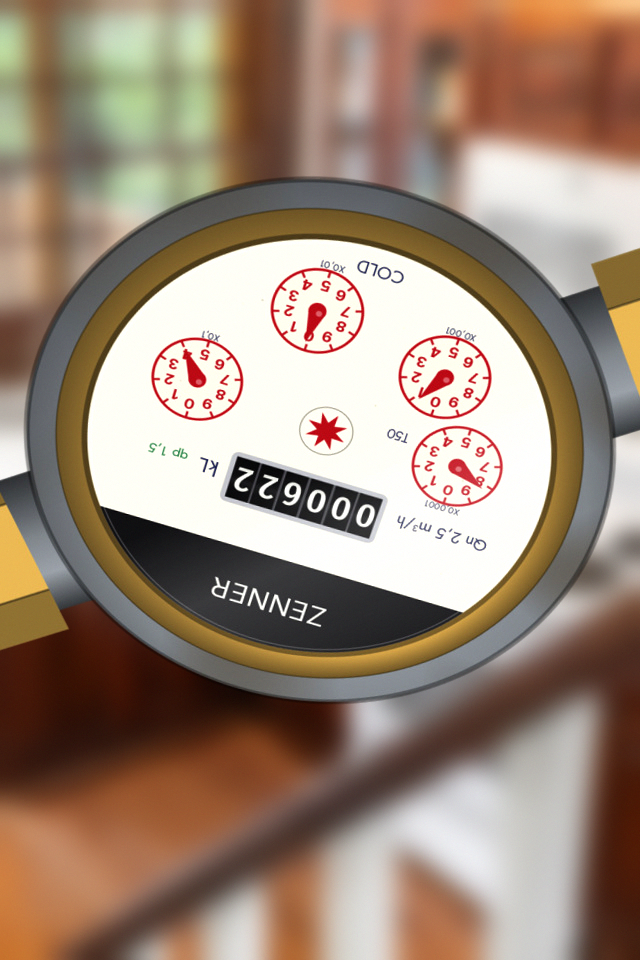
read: 622.4008 kL
